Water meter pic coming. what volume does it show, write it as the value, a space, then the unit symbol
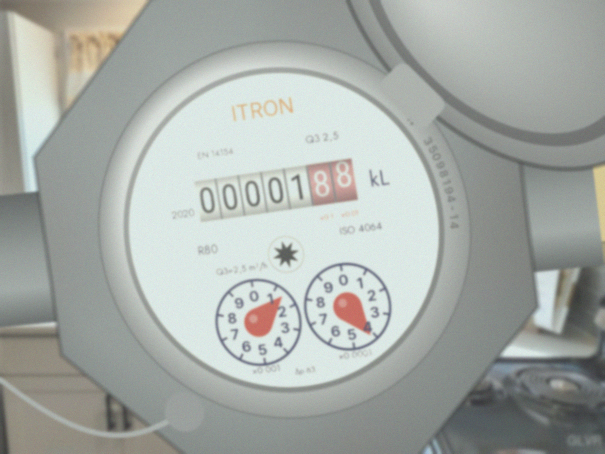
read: 1.8814 kL
